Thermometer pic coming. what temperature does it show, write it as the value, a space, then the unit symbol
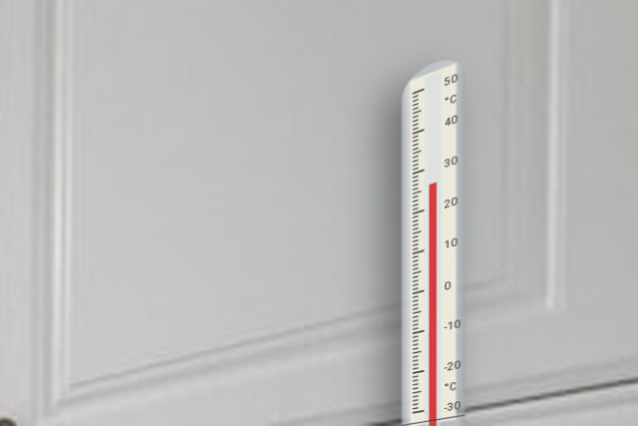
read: 26 °C
